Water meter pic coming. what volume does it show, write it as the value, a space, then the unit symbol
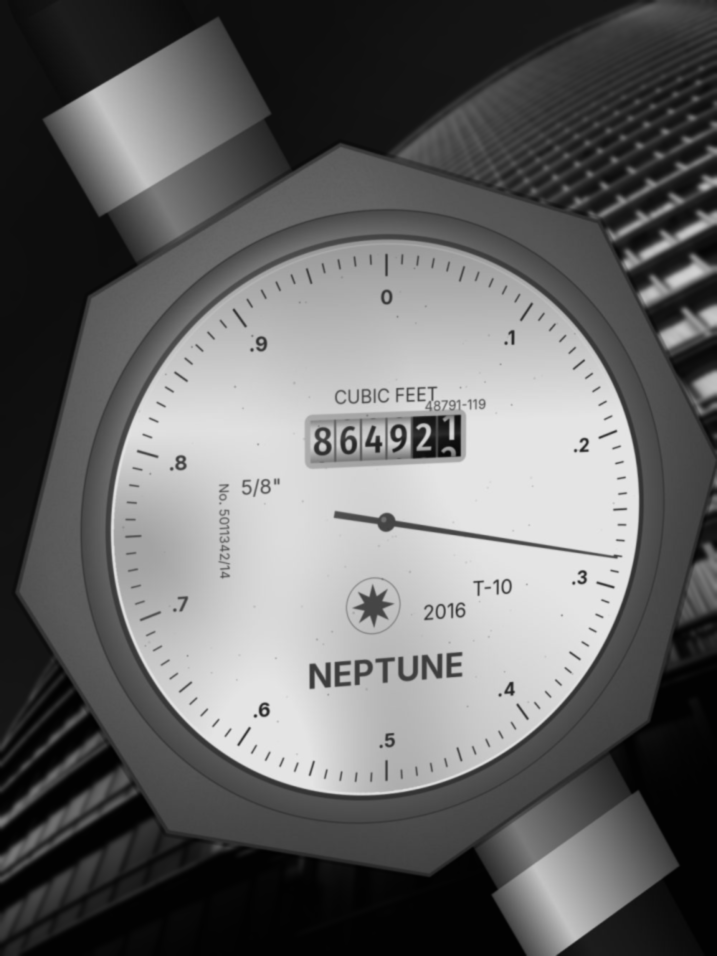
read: 864921.28 ft³
